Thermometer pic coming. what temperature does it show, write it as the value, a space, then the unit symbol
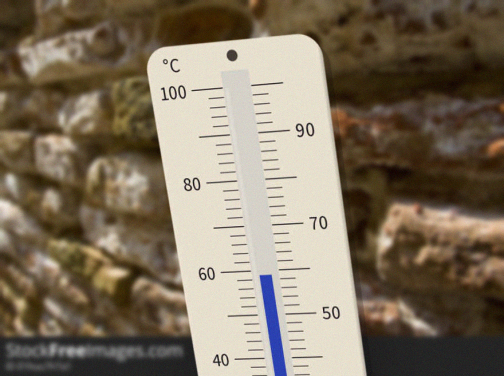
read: 59 °C
